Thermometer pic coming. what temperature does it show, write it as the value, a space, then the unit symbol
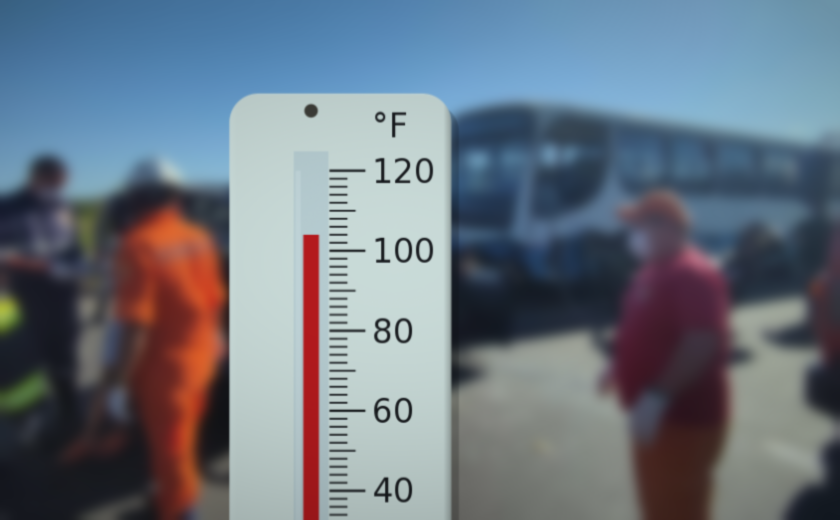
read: 104 °F
